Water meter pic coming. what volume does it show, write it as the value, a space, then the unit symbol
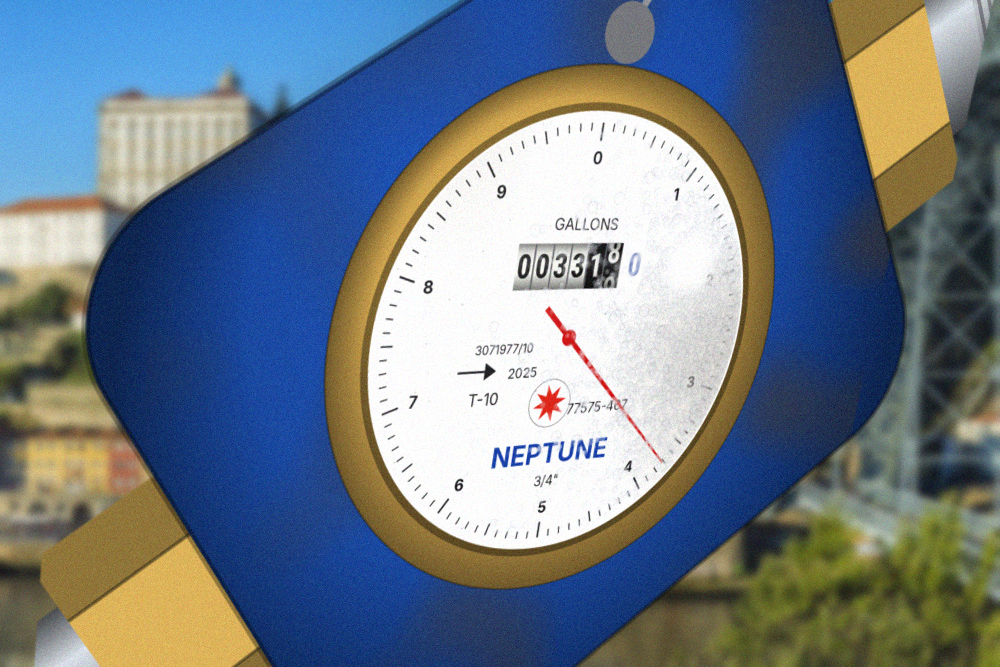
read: 33183.7 gal
